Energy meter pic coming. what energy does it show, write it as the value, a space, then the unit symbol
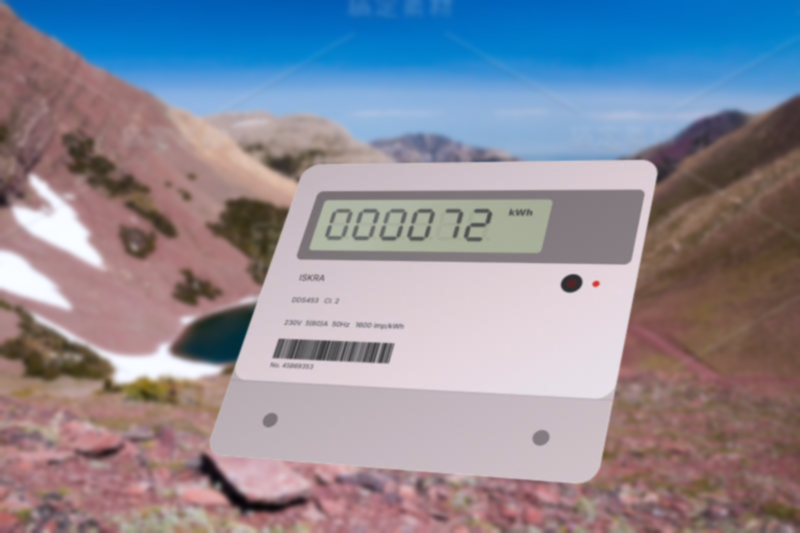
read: 72 kWh
